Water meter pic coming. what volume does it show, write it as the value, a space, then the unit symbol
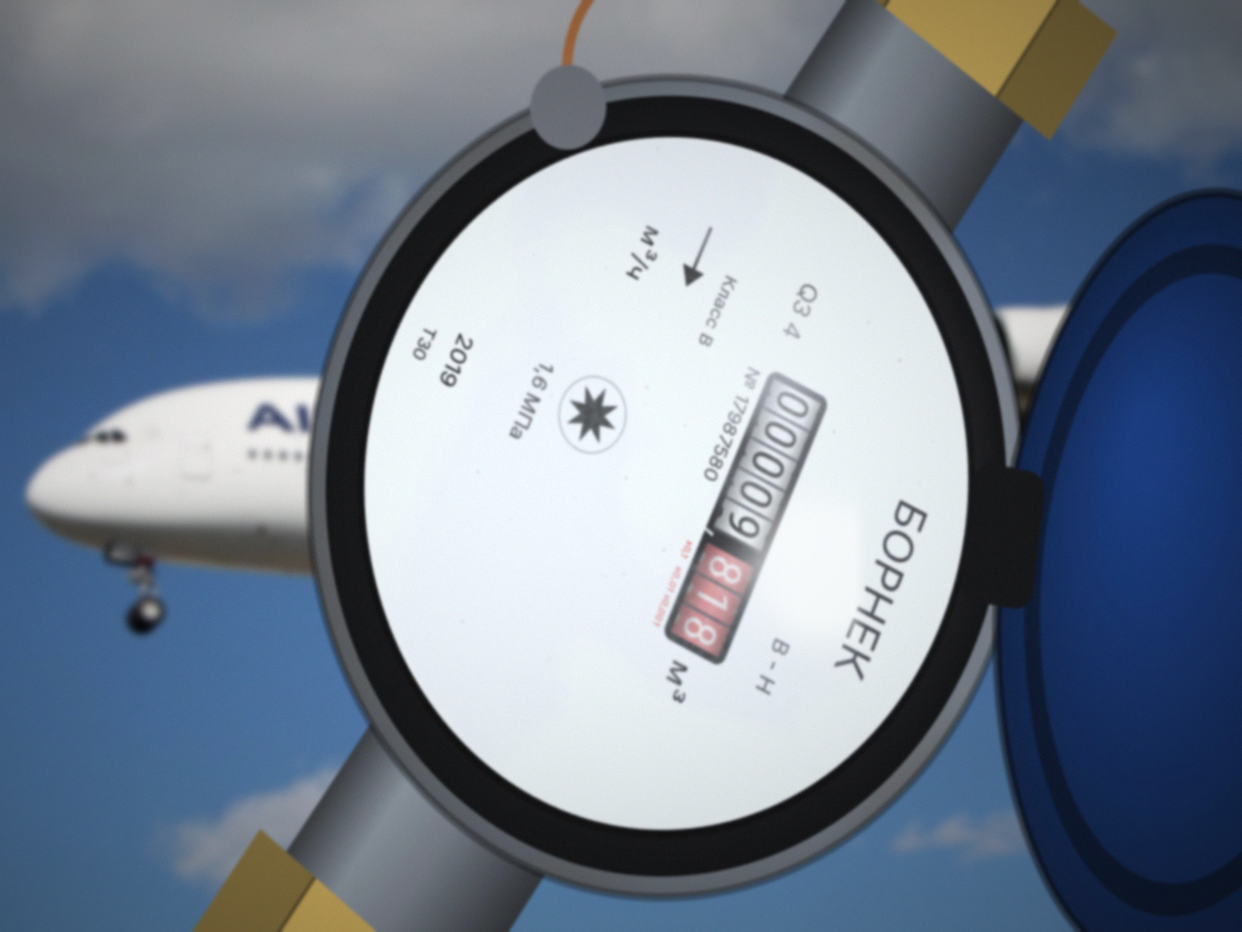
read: 9.818 m³
